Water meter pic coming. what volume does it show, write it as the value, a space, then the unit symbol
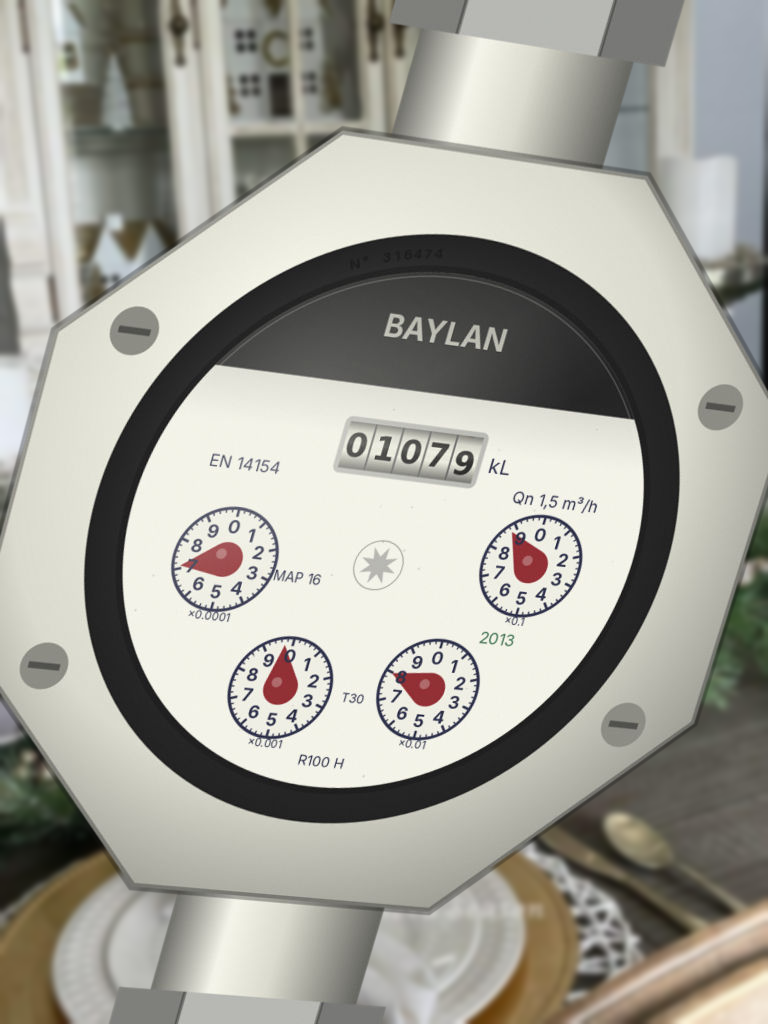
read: 1078.8797 kL
